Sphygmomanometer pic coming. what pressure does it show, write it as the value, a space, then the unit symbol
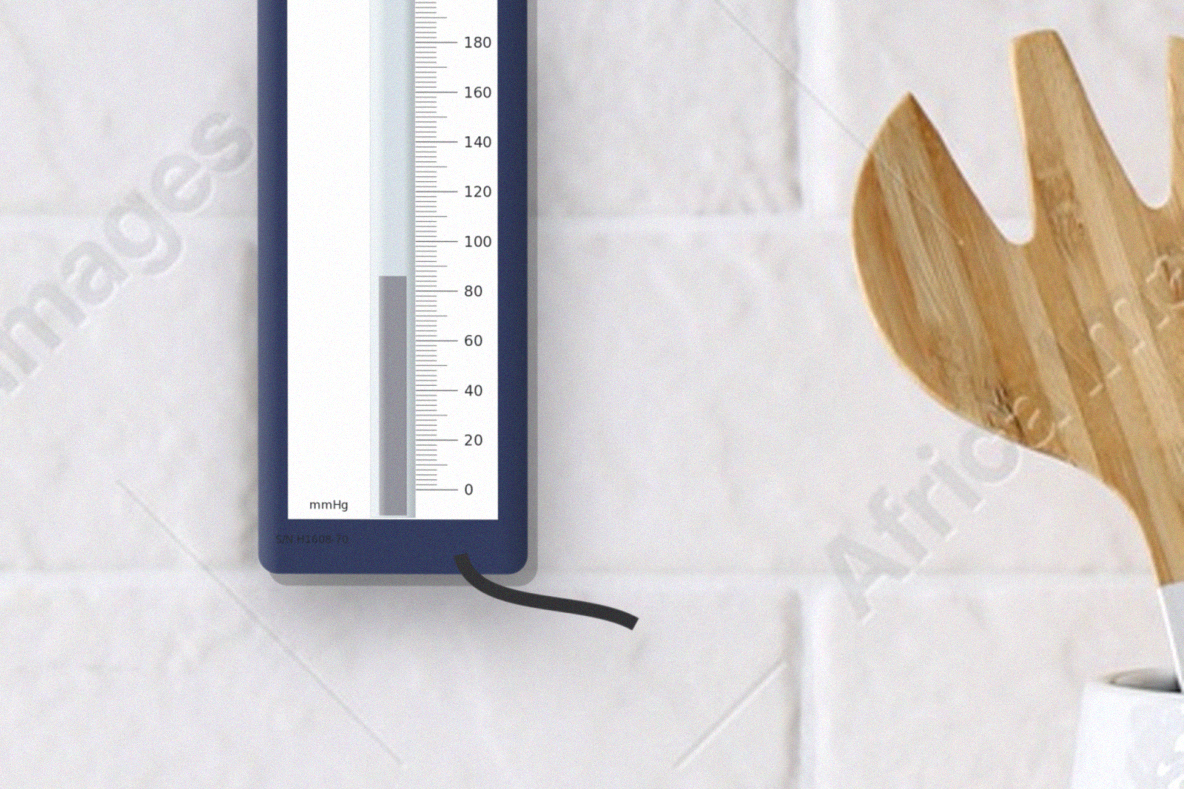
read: 86 mmHg
